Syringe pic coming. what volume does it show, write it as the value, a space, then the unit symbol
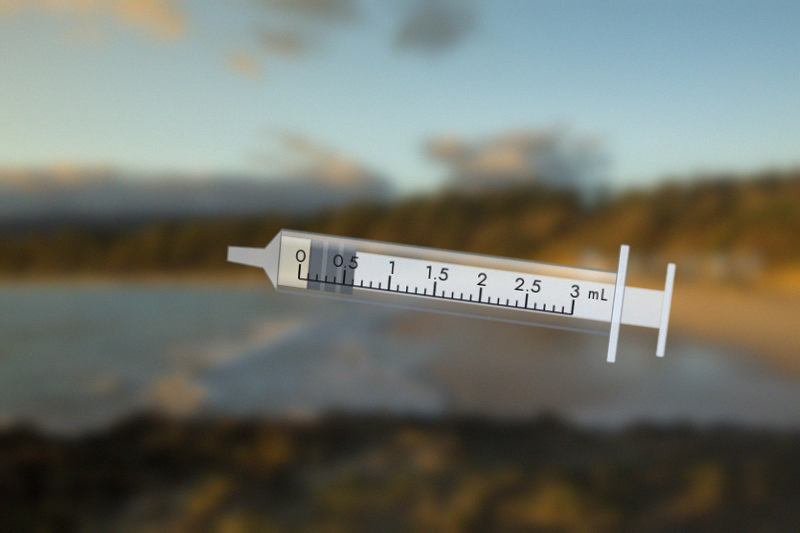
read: 0.1 mL
